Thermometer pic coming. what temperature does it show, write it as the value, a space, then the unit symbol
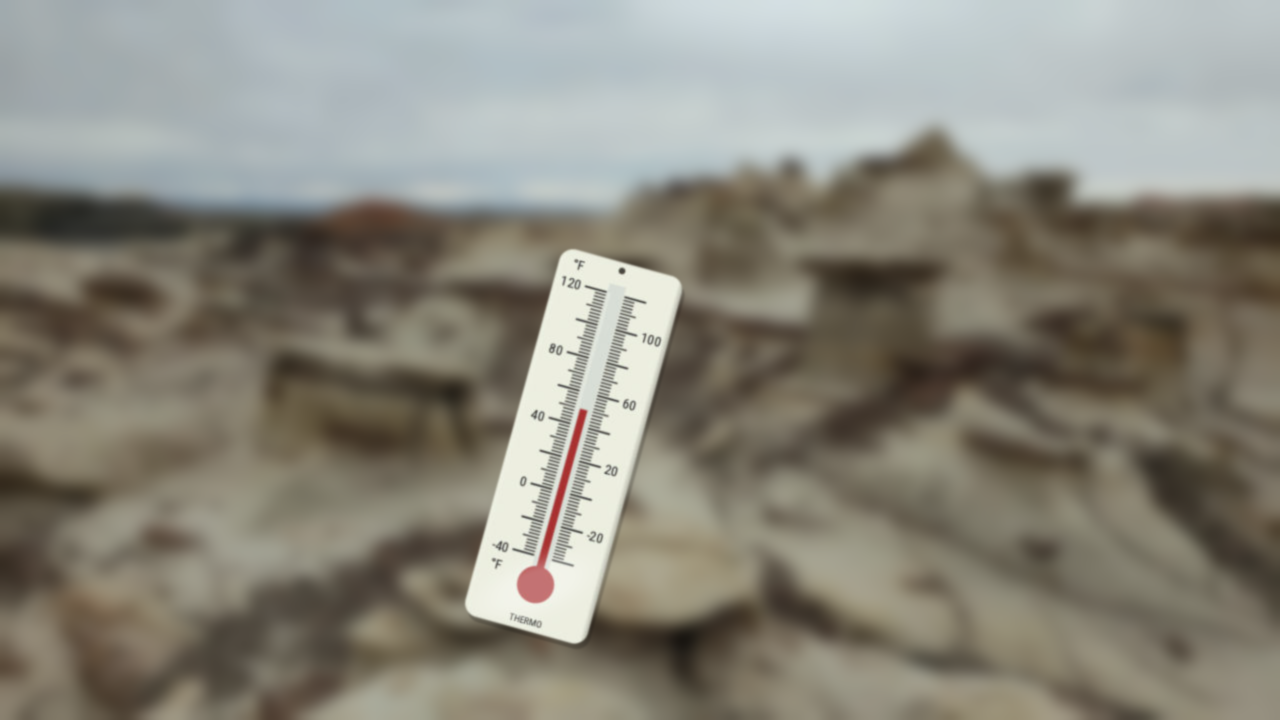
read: 50 °F
